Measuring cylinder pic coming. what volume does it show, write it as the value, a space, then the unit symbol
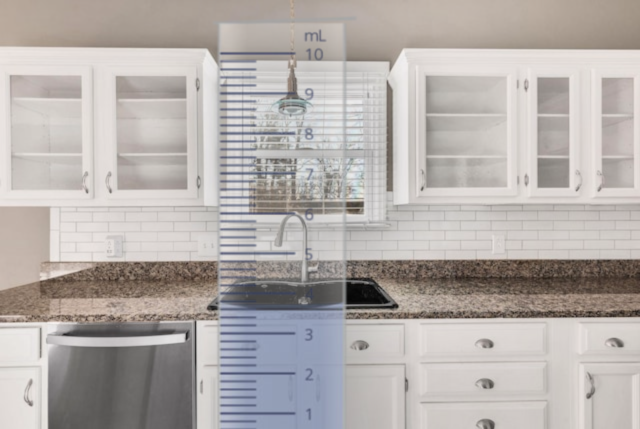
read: 3.6 mL
